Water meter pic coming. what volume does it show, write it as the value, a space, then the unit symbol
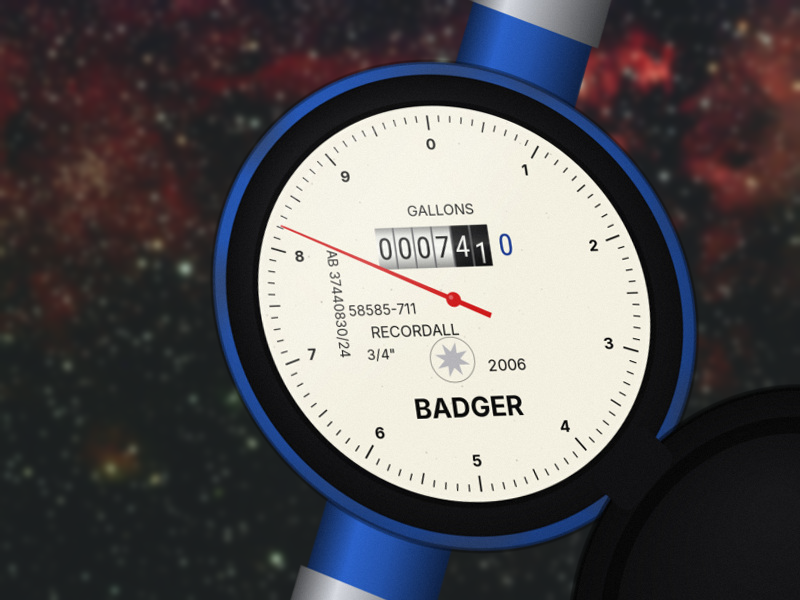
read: 7408.2 gal
